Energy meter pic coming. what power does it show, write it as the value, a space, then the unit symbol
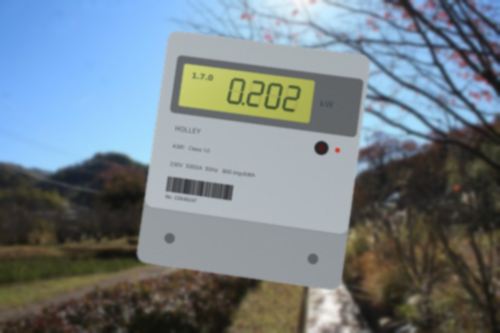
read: 0.202 kW
